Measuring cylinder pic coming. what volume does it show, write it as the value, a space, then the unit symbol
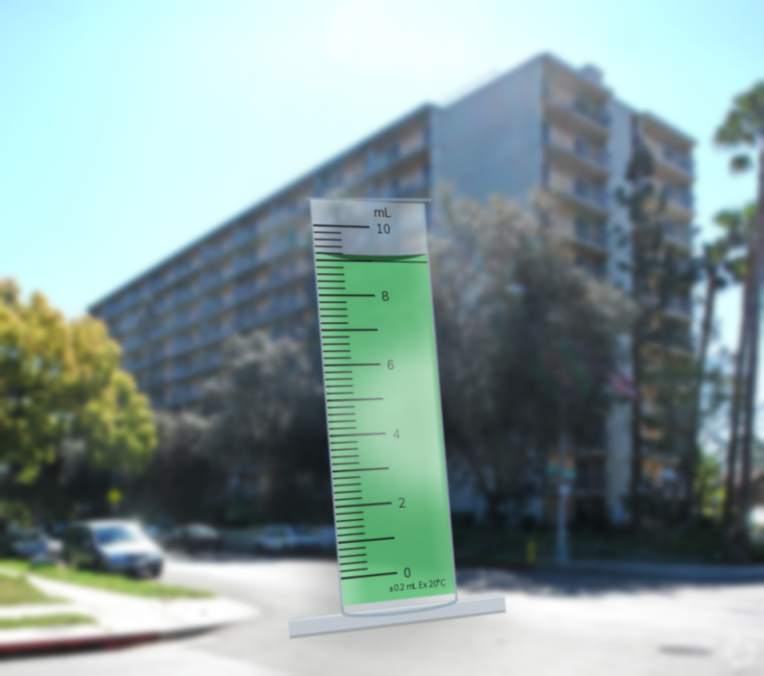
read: 9 mL
